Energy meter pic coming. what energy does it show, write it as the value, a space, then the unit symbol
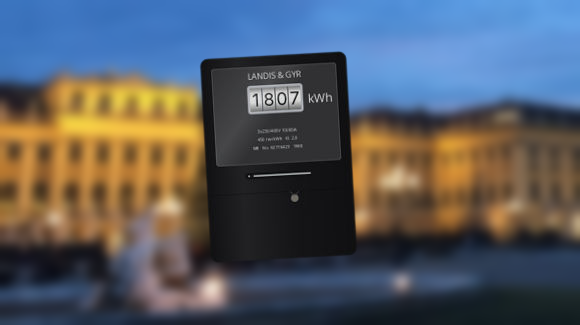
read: 1807 kWh
